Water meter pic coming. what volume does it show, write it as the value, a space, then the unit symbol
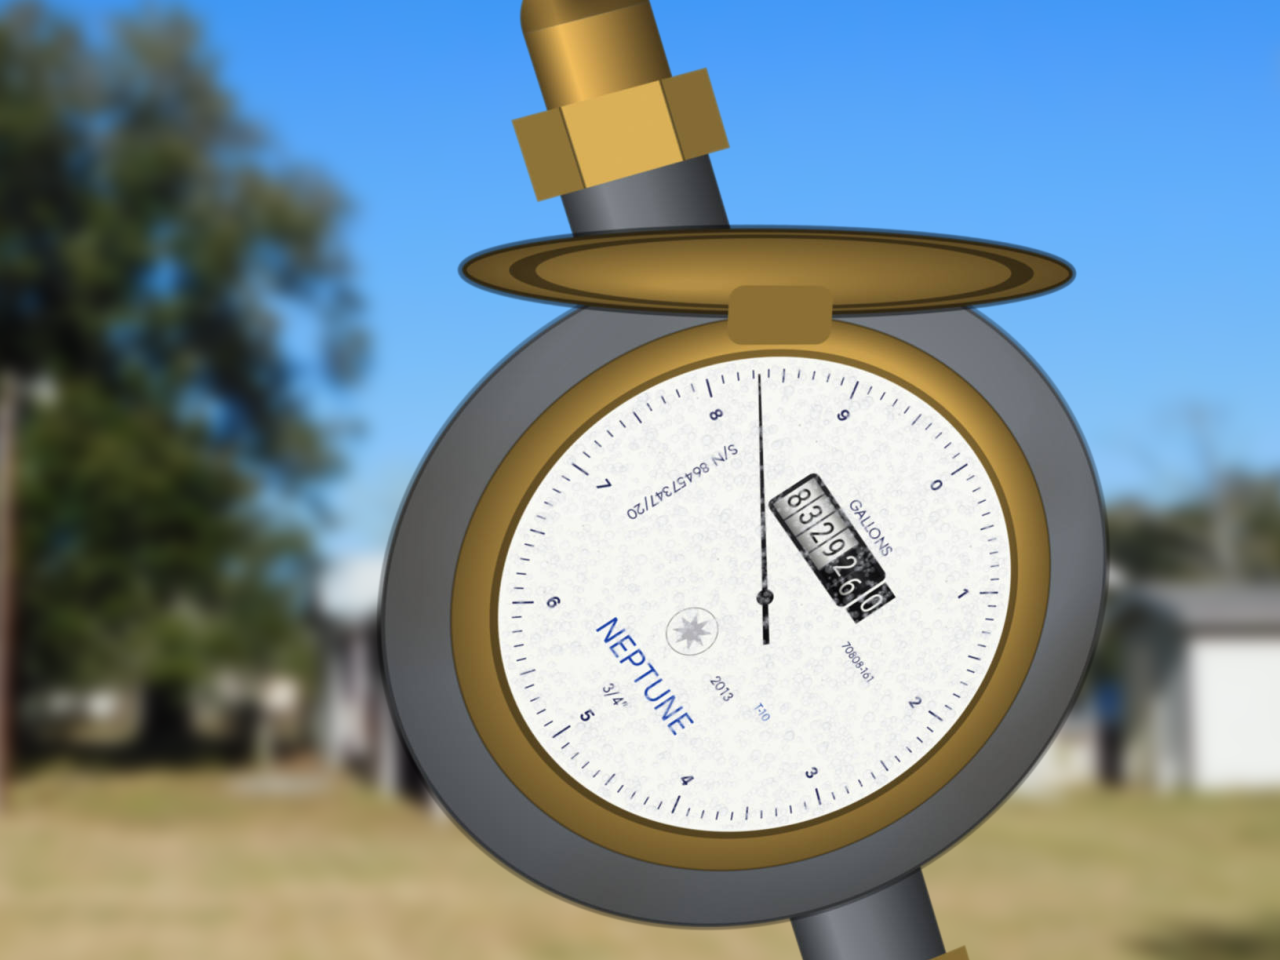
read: 8329258.3 gal
